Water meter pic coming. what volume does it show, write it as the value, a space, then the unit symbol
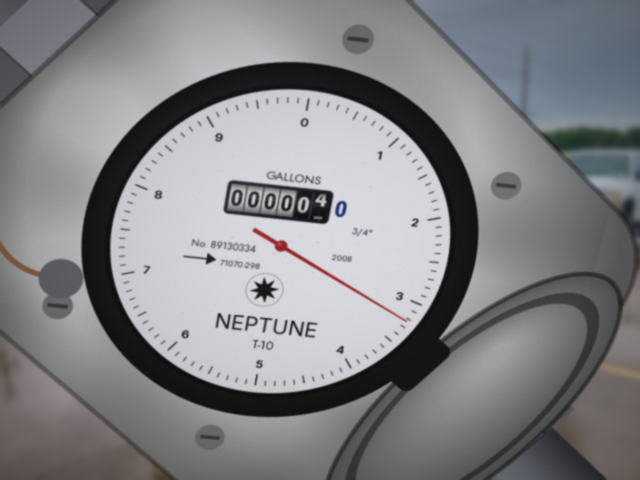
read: 43.2 gal
